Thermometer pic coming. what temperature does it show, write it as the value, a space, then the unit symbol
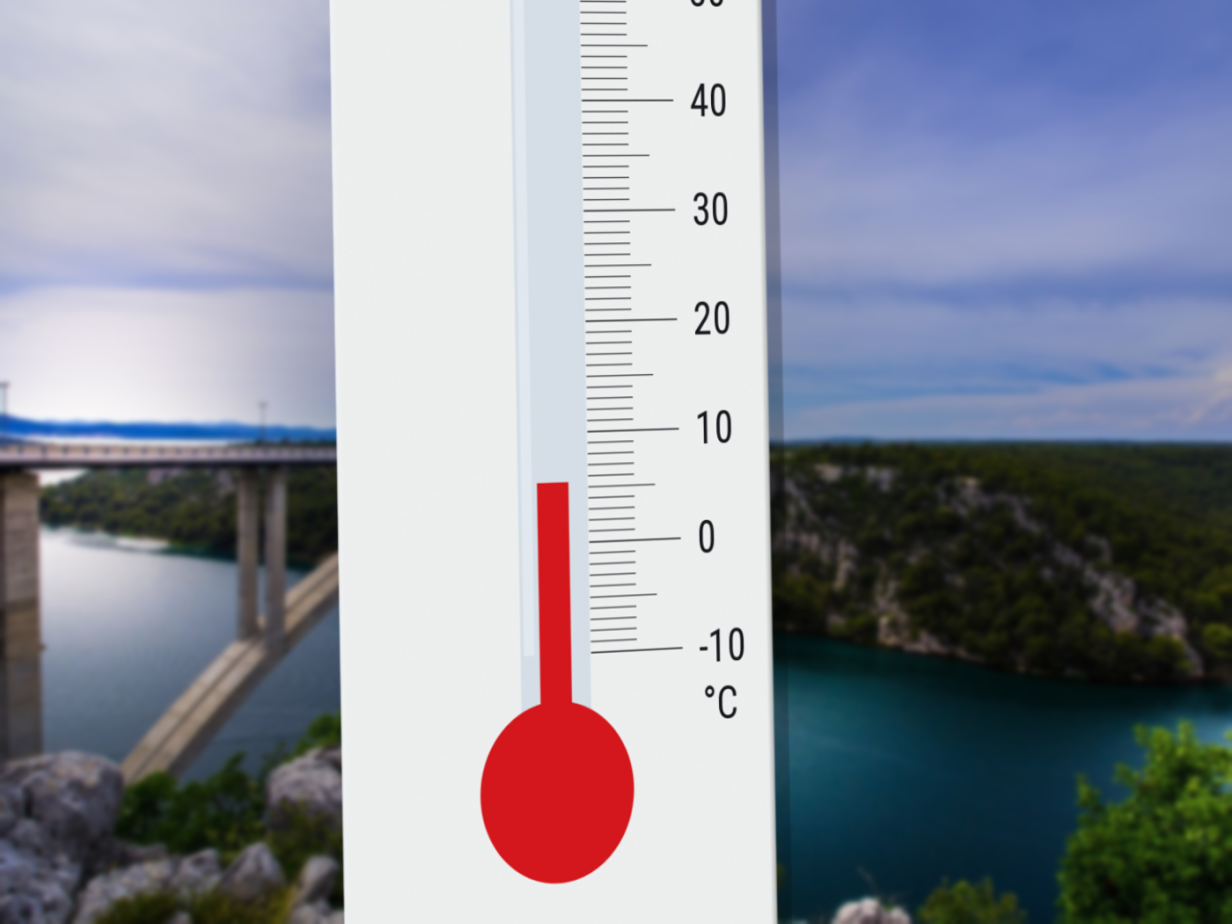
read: 5.5 °C
